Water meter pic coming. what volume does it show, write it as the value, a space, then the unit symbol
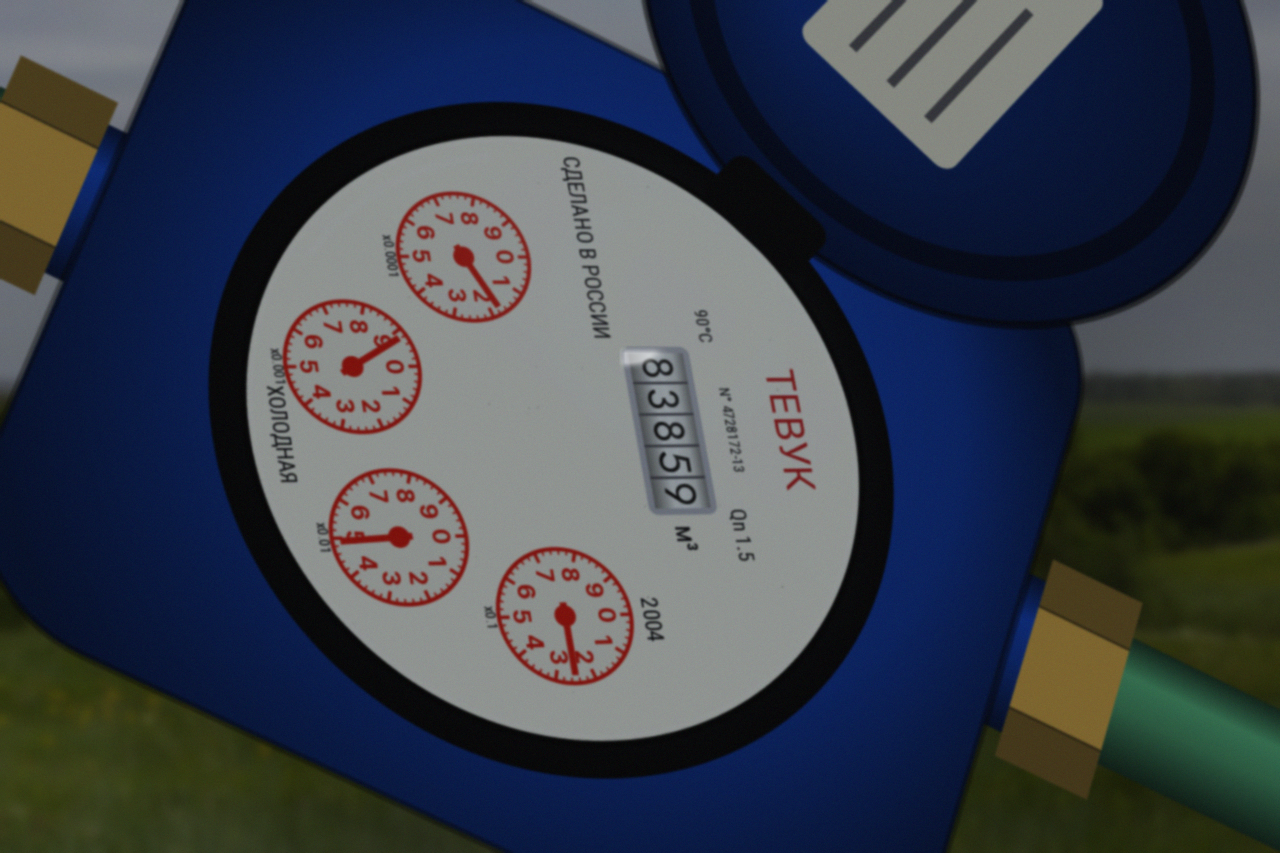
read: 83859.2491 m³
